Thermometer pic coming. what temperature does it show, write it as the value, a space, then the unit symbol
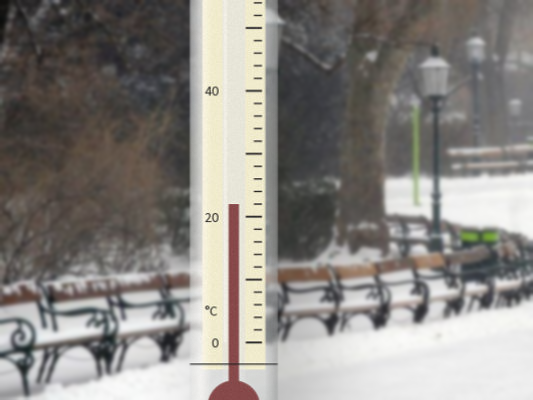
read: 22 °C
